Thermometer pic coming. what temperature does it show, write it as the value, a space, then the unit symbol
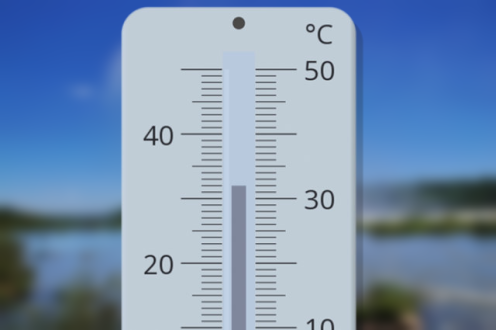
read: 32 °C
